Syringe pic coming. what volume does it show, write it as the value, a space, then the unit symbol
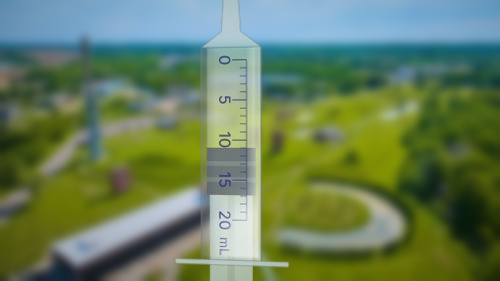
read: 11 mL
